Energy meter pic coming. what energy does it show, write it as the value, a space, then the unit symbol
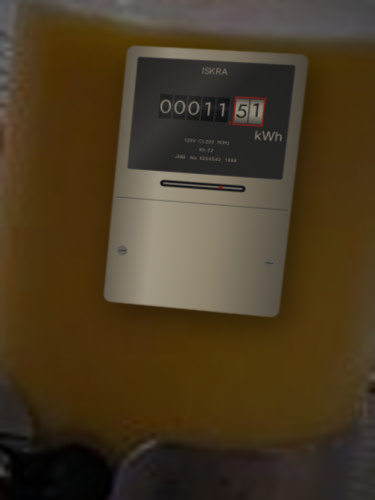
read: 11.51 kWh
